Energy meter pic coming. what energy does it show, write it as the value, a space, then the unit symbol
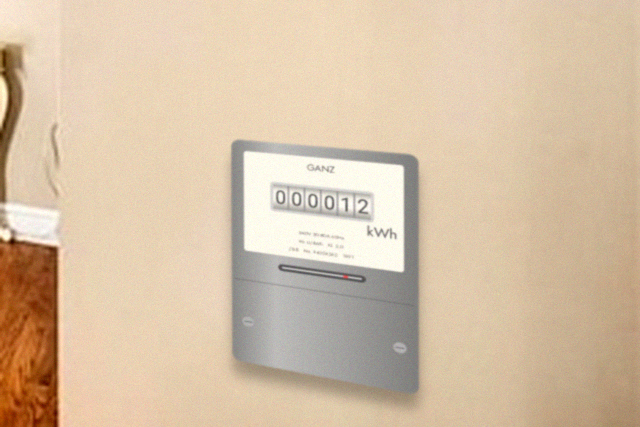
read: 12 kWh
